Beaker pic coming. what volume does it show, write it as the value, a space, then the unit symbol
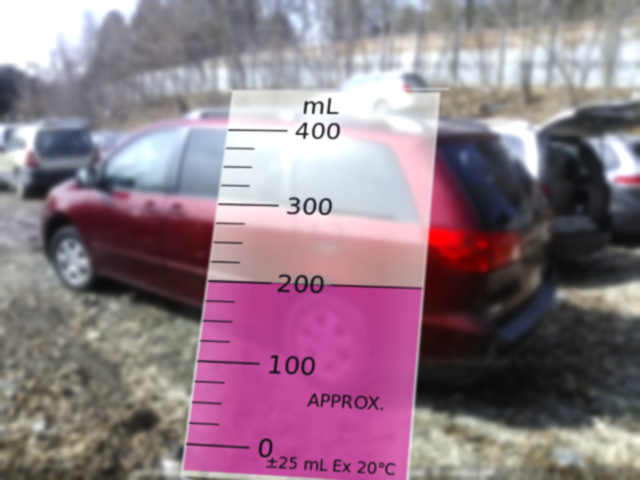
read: 200 mL
